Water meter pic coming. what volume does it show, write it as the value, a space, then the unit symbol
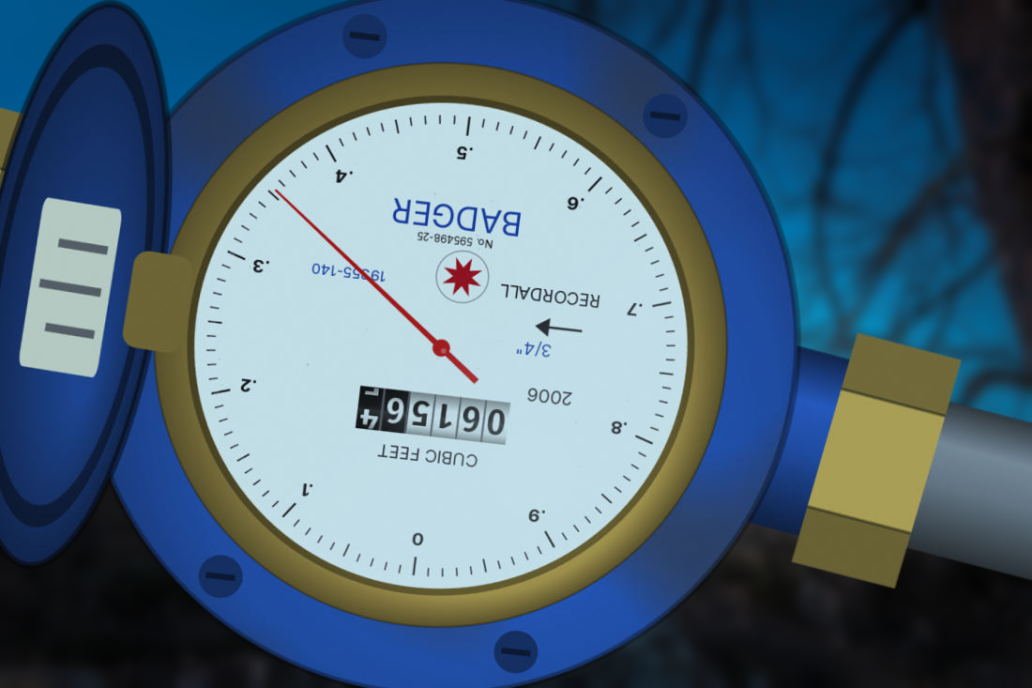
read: 61564.35 ft³
